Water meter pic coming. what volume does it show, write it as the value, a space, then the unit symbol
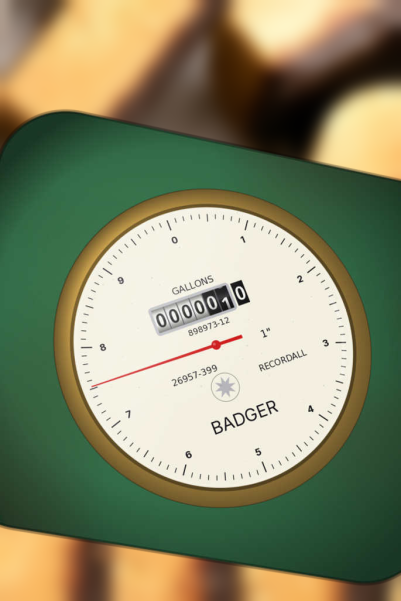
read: 7.5 gal
